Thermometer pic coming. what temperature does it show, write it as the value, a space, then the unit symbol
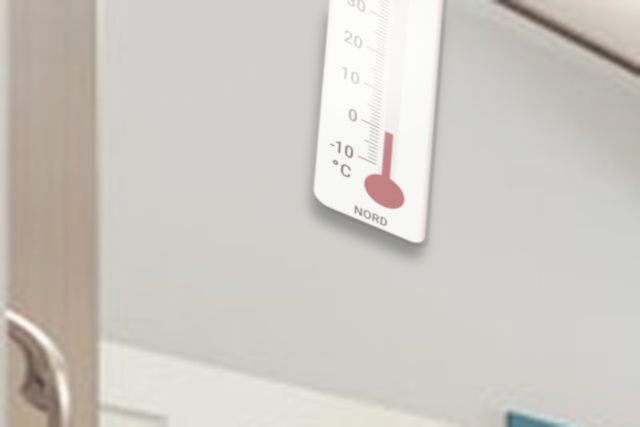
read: 0 °C
